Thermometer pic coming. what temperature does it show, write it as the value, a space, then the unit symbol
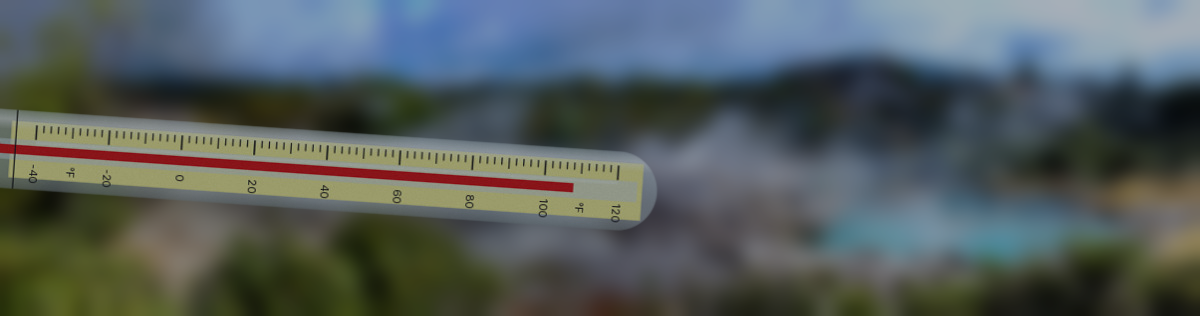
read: 108 °F
